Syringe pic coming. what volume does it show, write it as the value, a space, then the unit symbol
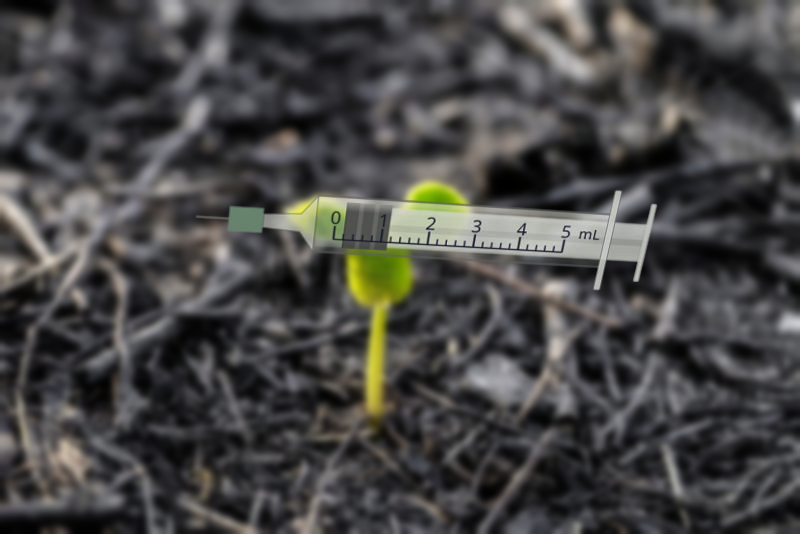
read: 0.2 mL
